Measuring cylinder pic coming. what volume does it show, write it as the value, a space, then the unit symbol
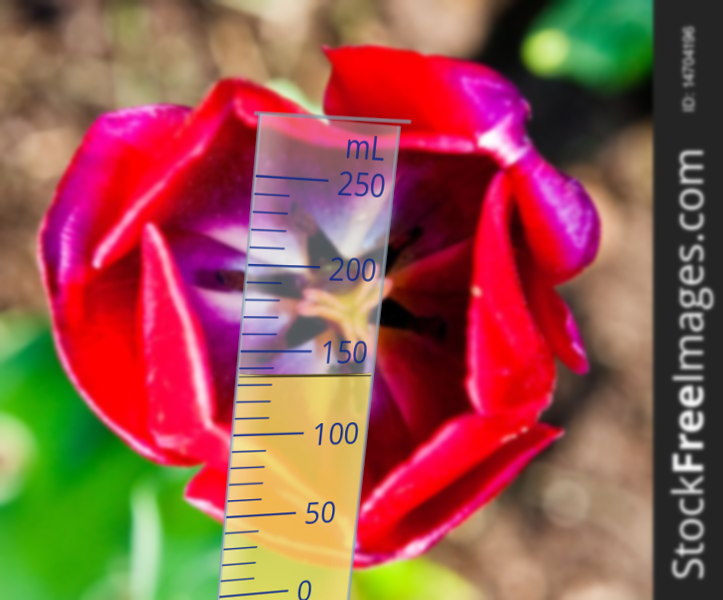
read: 135 mL
